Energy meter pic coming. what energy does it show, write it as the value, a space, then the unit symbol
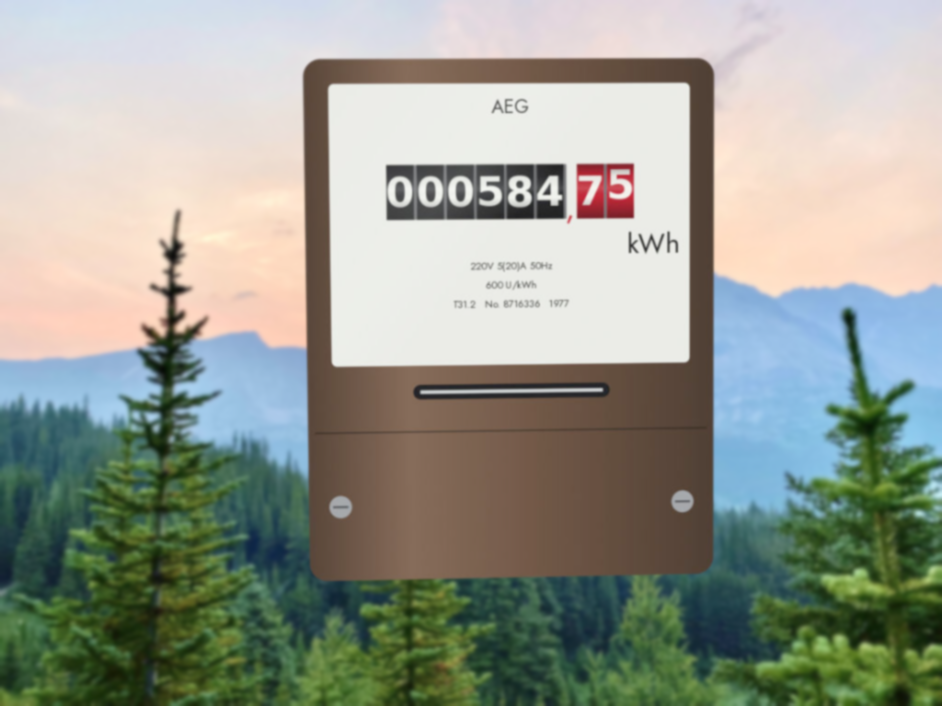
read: 584.75 kWh
